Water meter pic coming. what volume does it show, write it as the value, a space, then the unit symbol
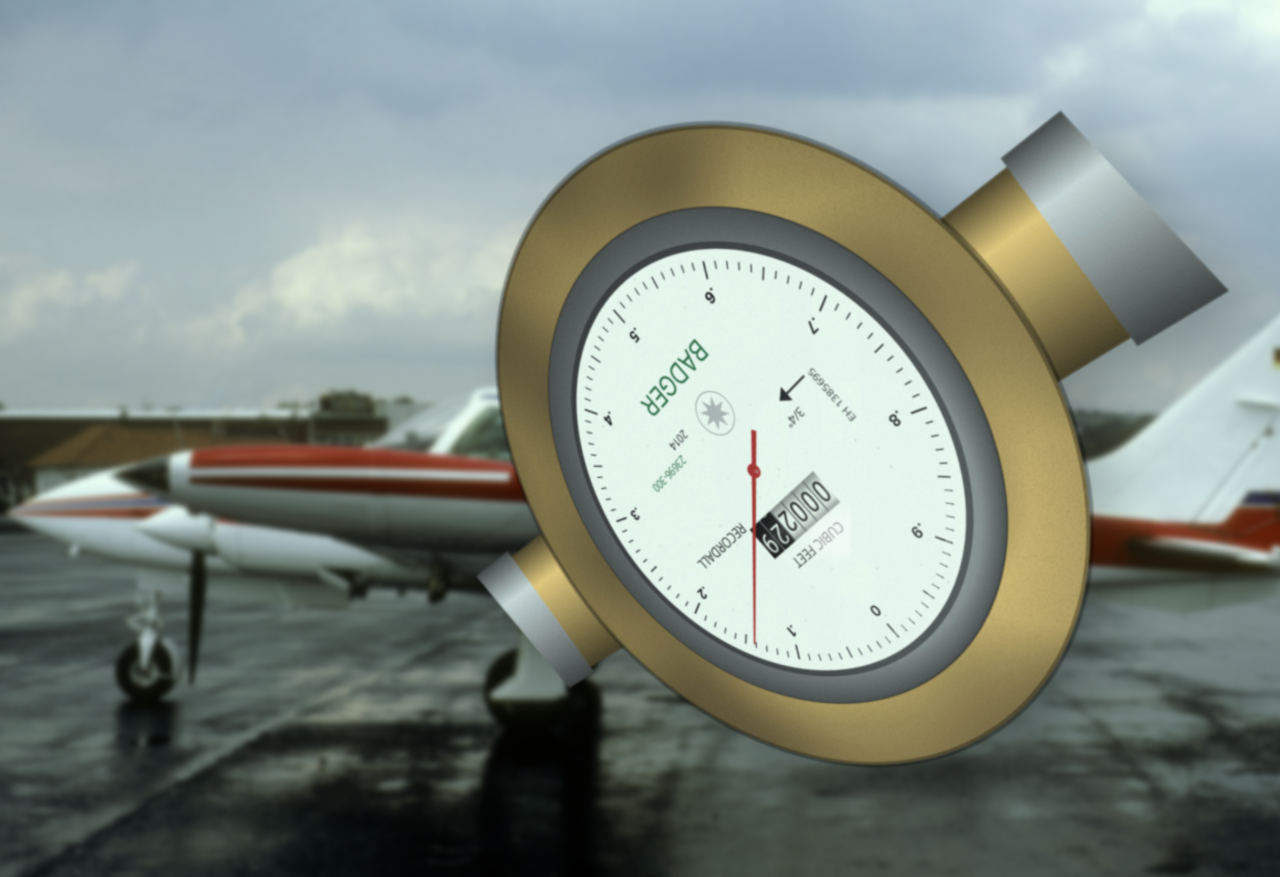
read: 229.14 ft³
